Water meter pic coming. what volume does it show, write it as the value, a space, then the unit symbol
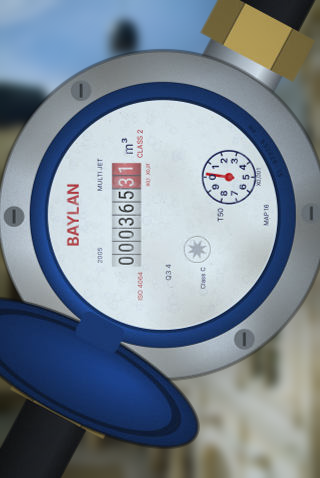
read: 365.310 m³
